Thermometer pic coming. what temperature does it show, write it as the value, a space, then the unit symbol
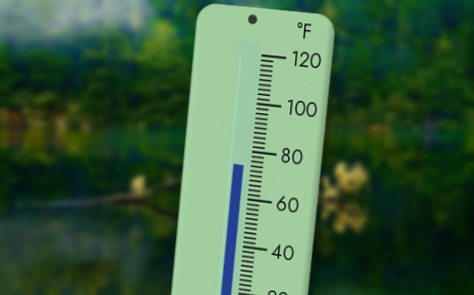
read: 74 °F
